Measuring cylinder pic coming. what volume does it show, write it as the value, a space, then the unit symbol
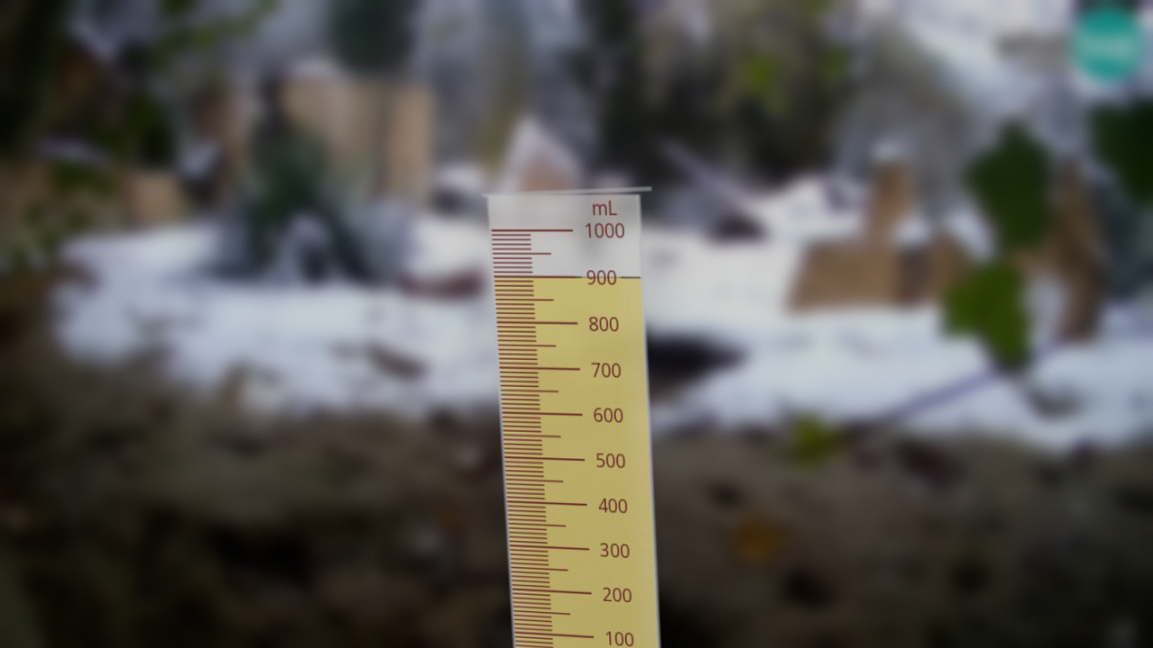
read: 900 mL
